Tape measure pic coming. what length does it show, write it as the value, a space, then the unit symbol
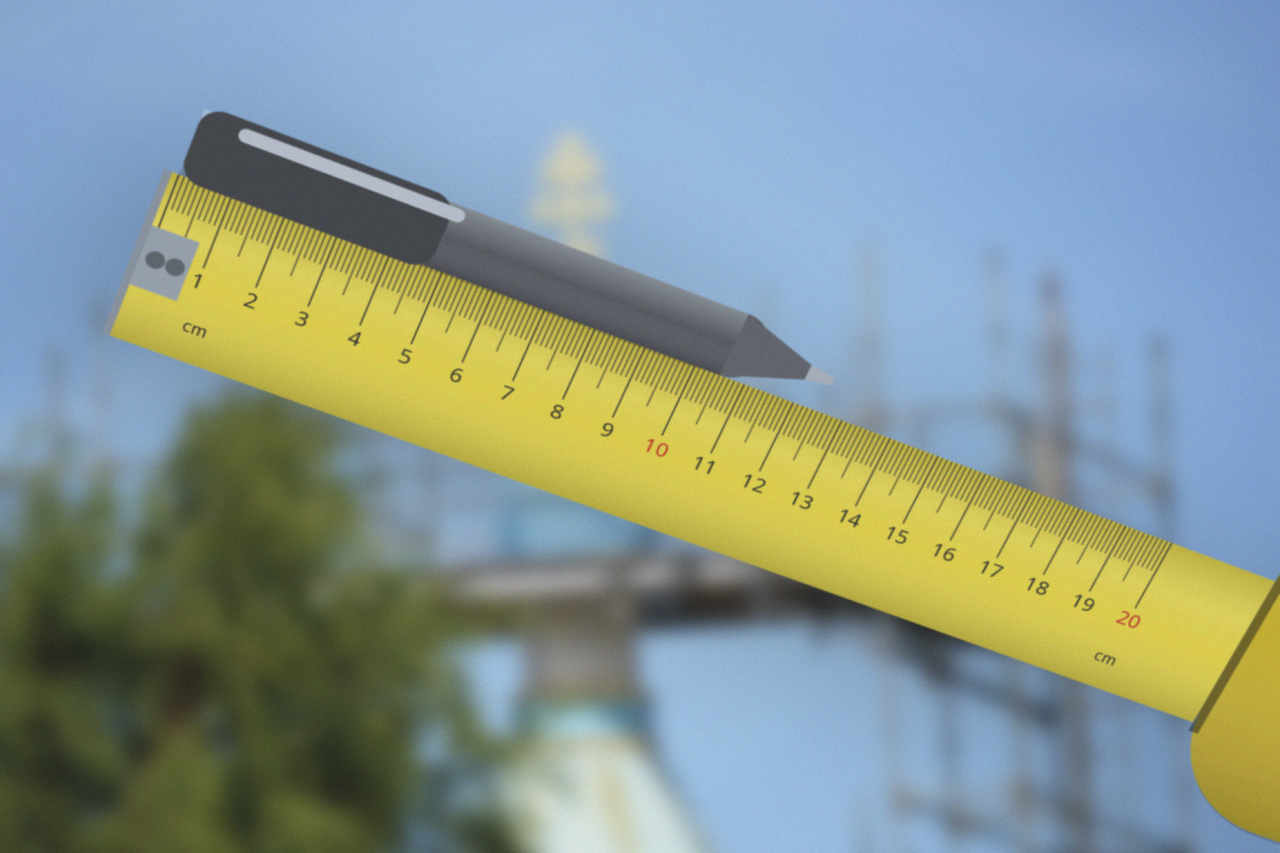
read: 12.5 cm
